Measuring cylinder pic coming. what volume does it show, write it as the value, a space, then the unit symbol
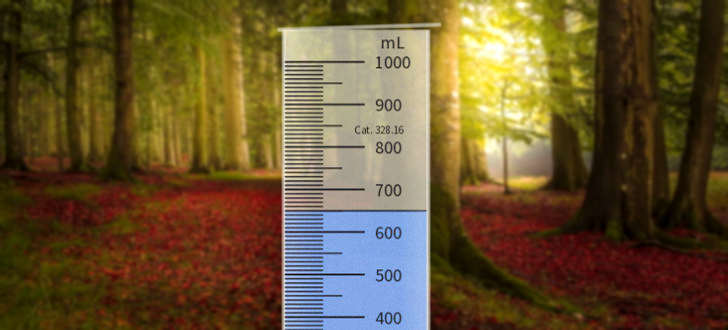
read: 650 mL
